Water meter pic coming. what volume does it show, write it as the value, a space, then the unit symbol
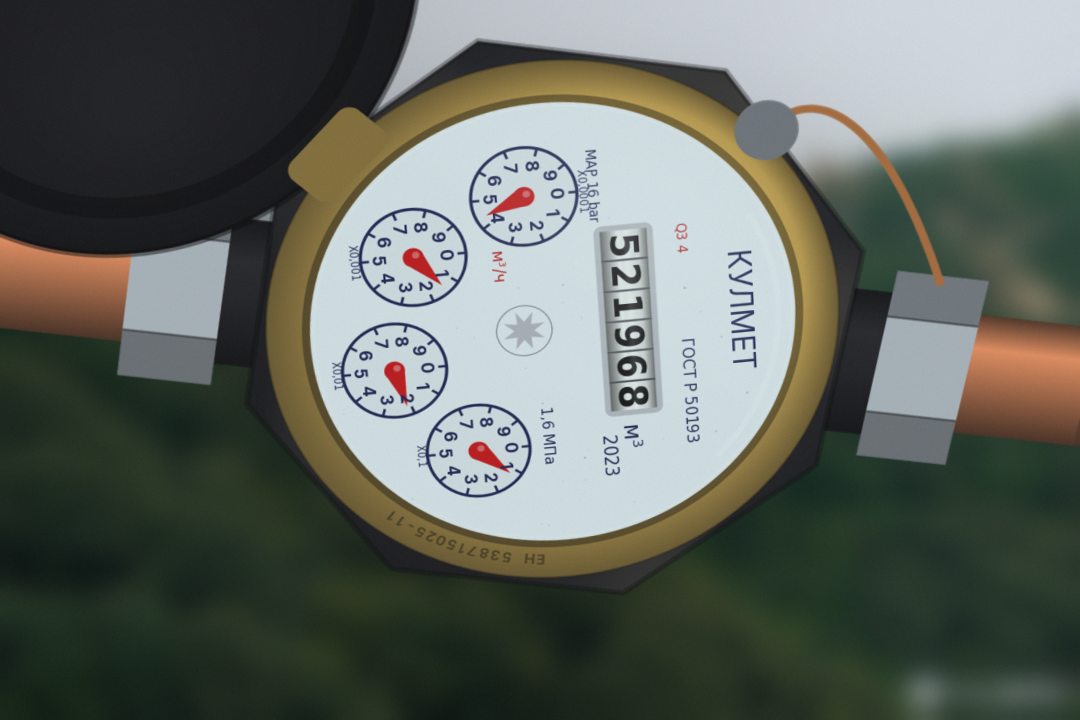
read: 521968.1214 m³
